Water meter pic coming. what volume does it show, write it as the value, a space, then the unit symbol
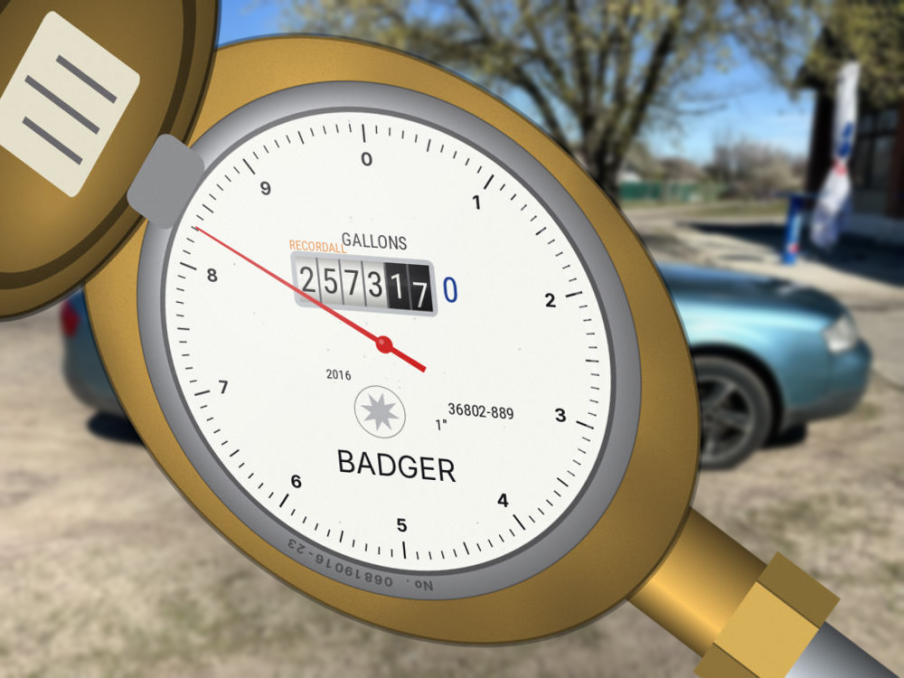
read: 2573168.3 gal
